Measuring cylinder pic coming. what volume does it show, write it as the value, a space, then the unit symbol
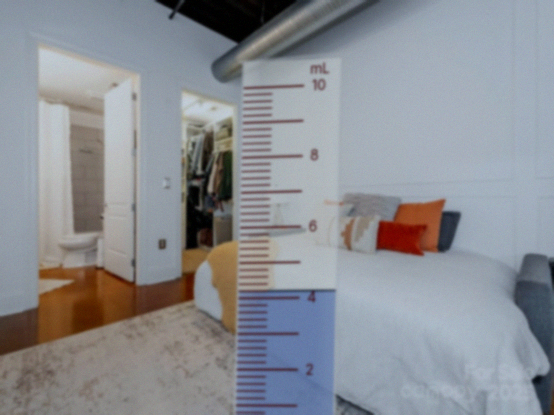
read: 4.2 mL
